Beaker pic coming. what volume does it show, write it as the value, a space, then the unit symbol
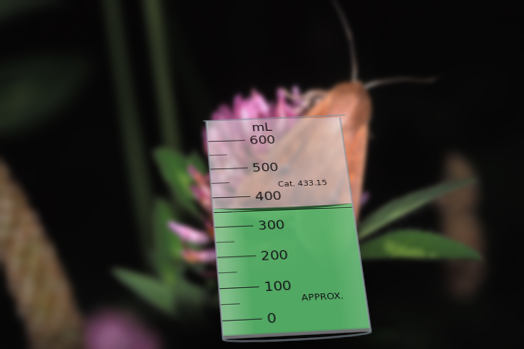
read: 350 mL
